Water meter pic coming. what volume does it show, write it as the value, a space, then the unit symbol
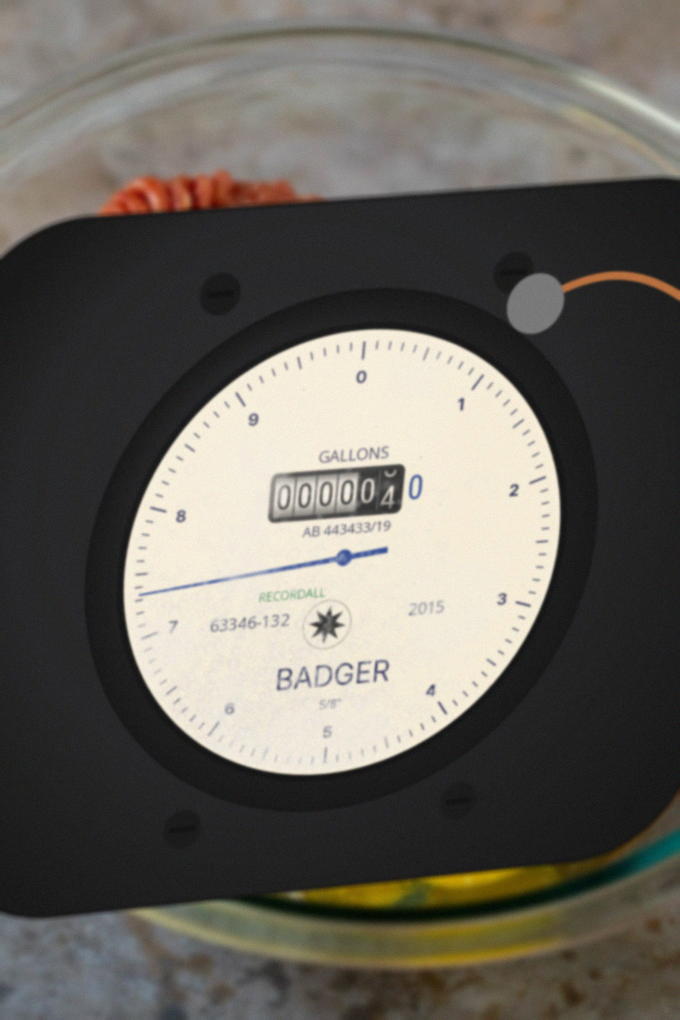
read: 37.3 gal
